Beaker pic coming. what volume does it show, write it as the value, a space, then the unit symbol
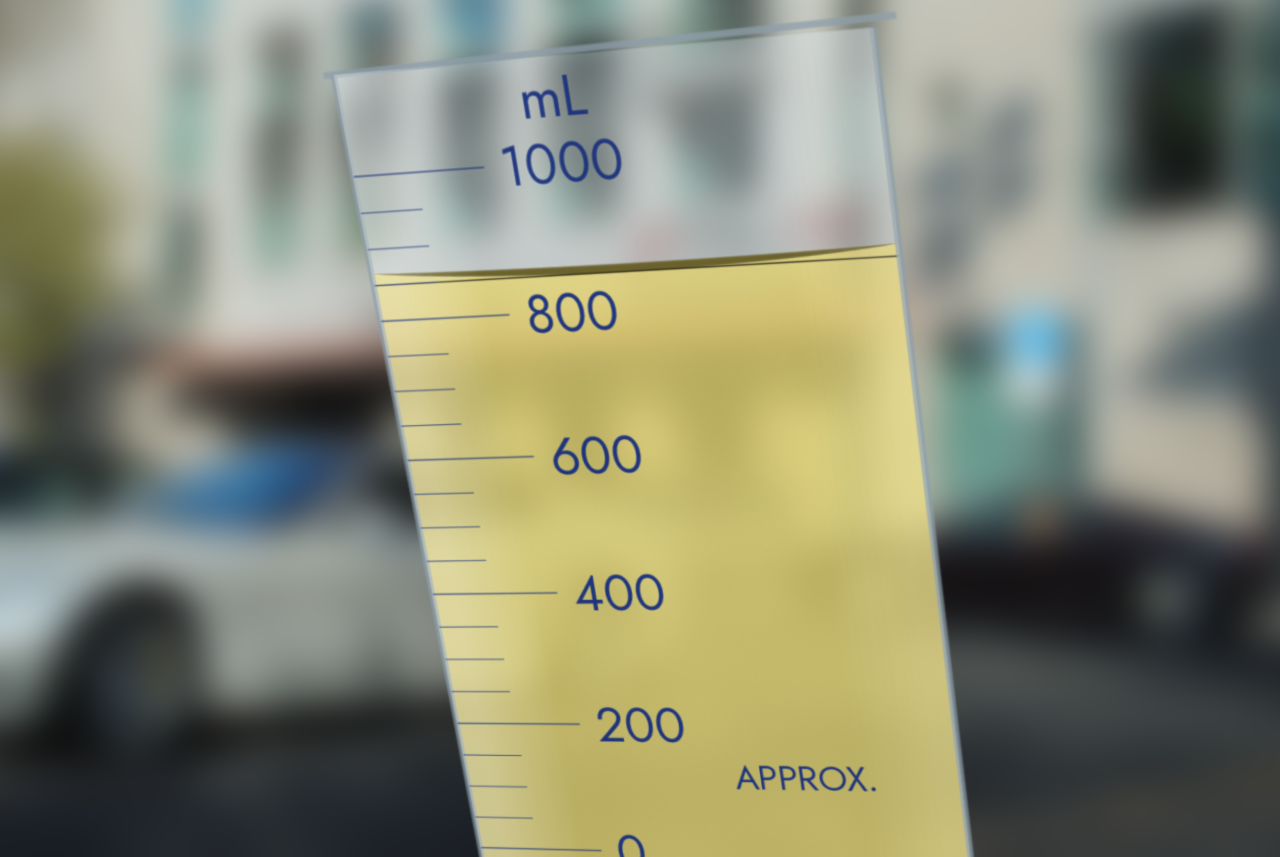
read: 850 mL
